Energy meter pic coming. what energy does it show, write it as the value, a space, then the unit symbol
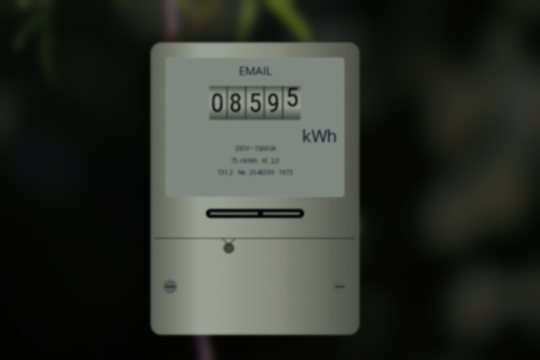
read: 8595 kWh
